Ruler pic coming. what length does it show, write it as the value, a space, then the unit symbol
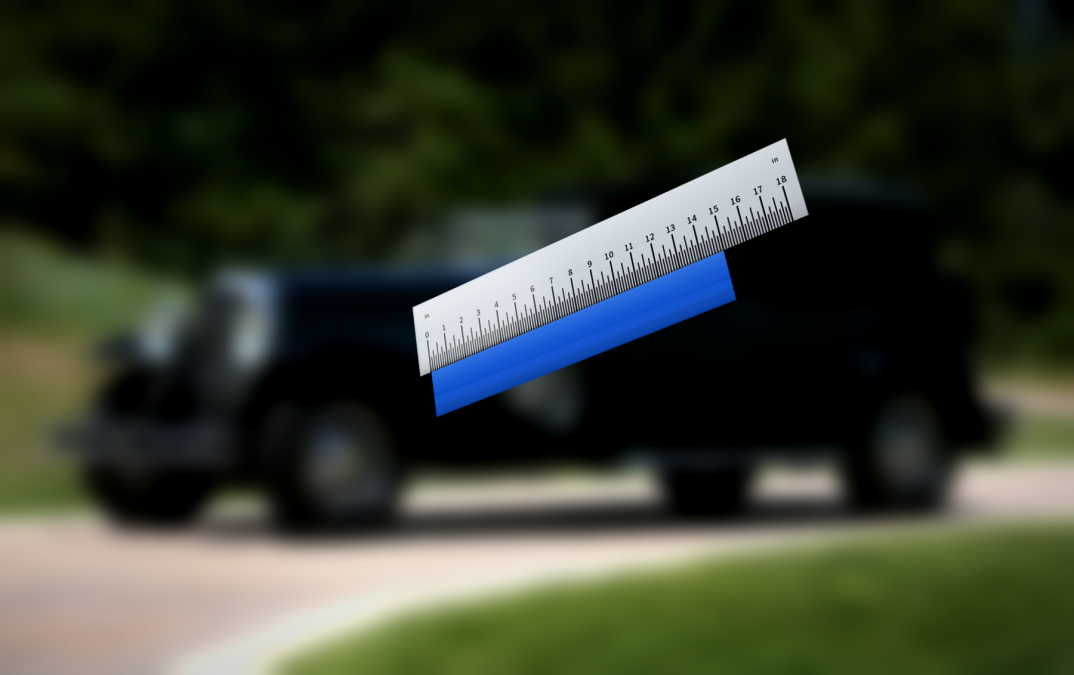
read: 15 in
